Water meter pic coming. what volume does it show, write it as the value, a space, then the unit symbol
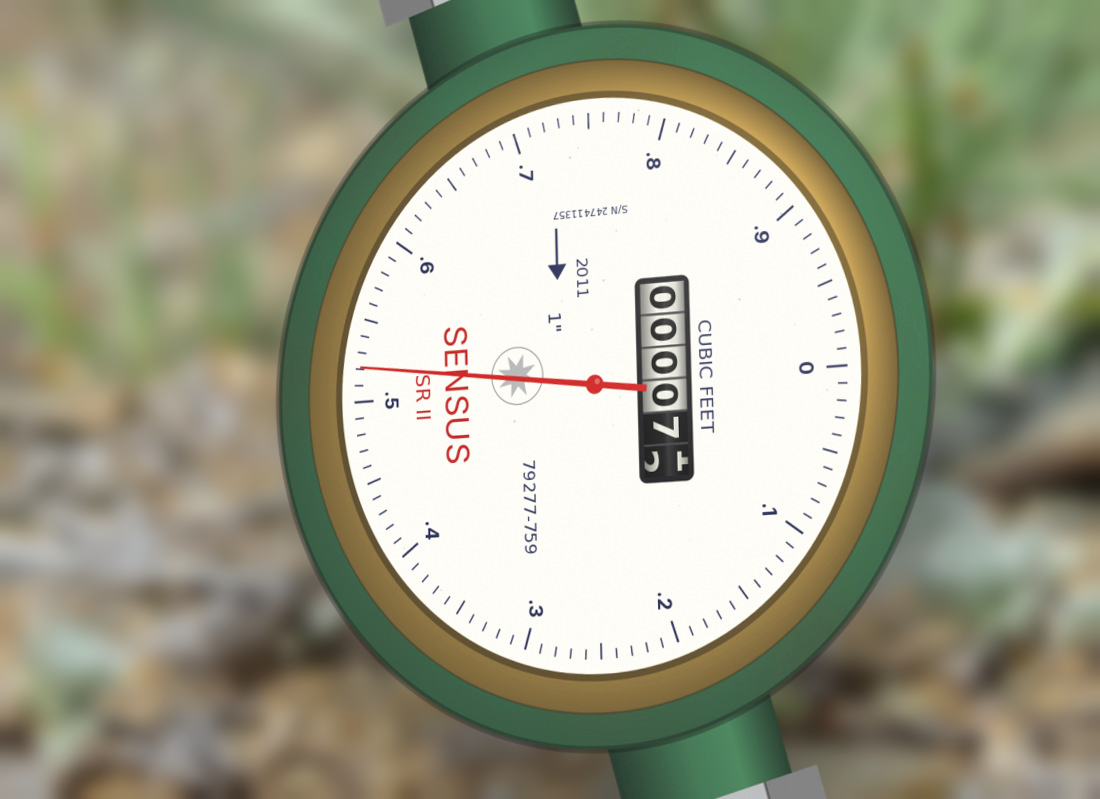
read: 71.52 ft³
